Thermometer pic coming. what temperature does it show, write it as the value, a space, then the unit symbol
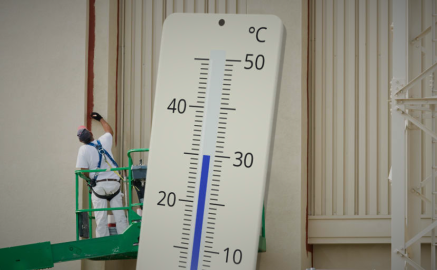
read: 30 °C
